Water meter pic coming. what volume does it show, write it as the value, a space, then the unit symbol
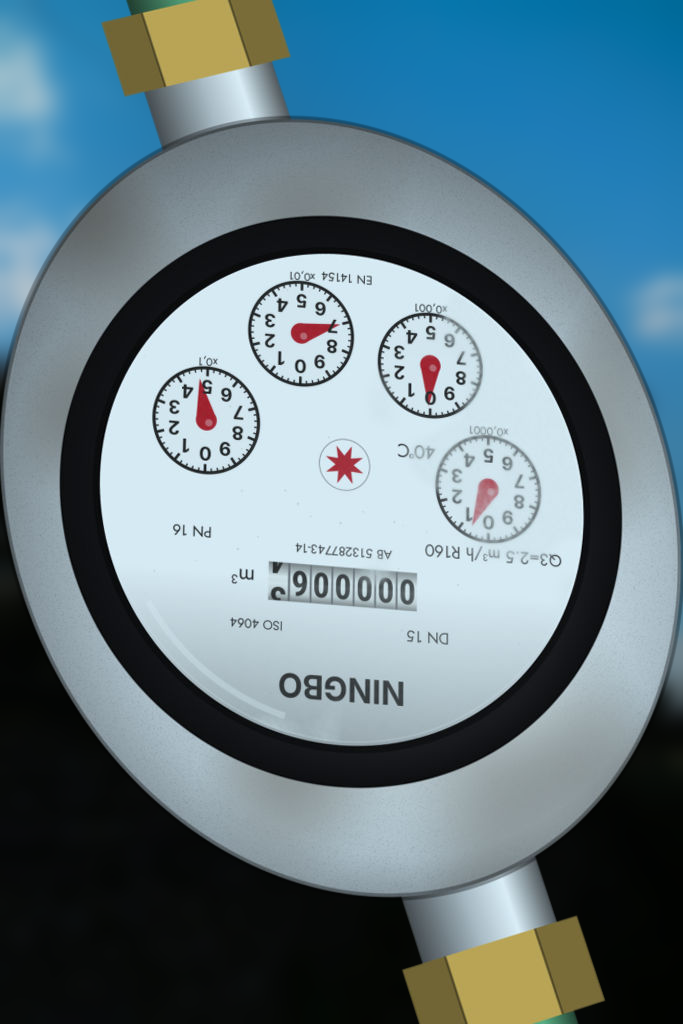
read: 63.4700 m³
